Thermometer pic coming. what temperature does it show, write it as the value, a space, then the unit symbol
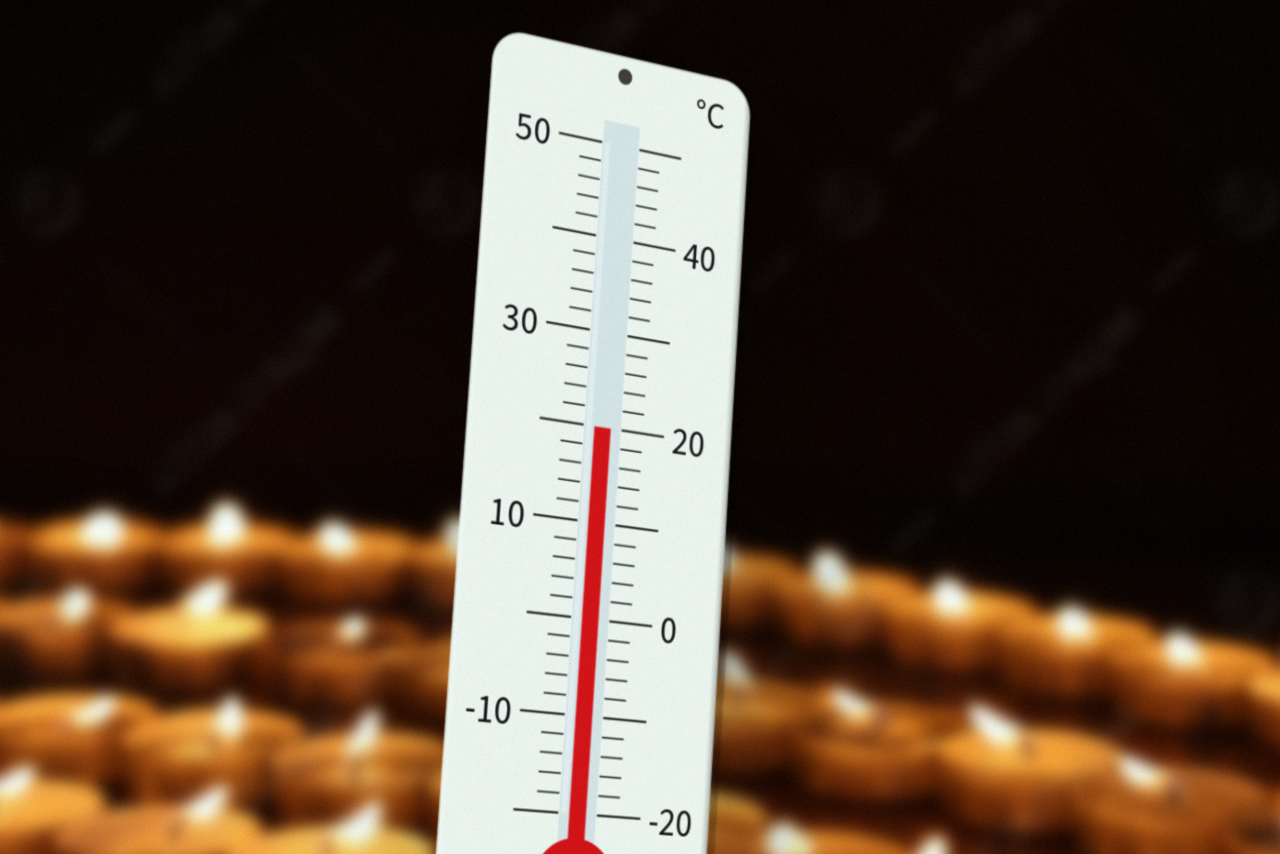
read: 20 °C
